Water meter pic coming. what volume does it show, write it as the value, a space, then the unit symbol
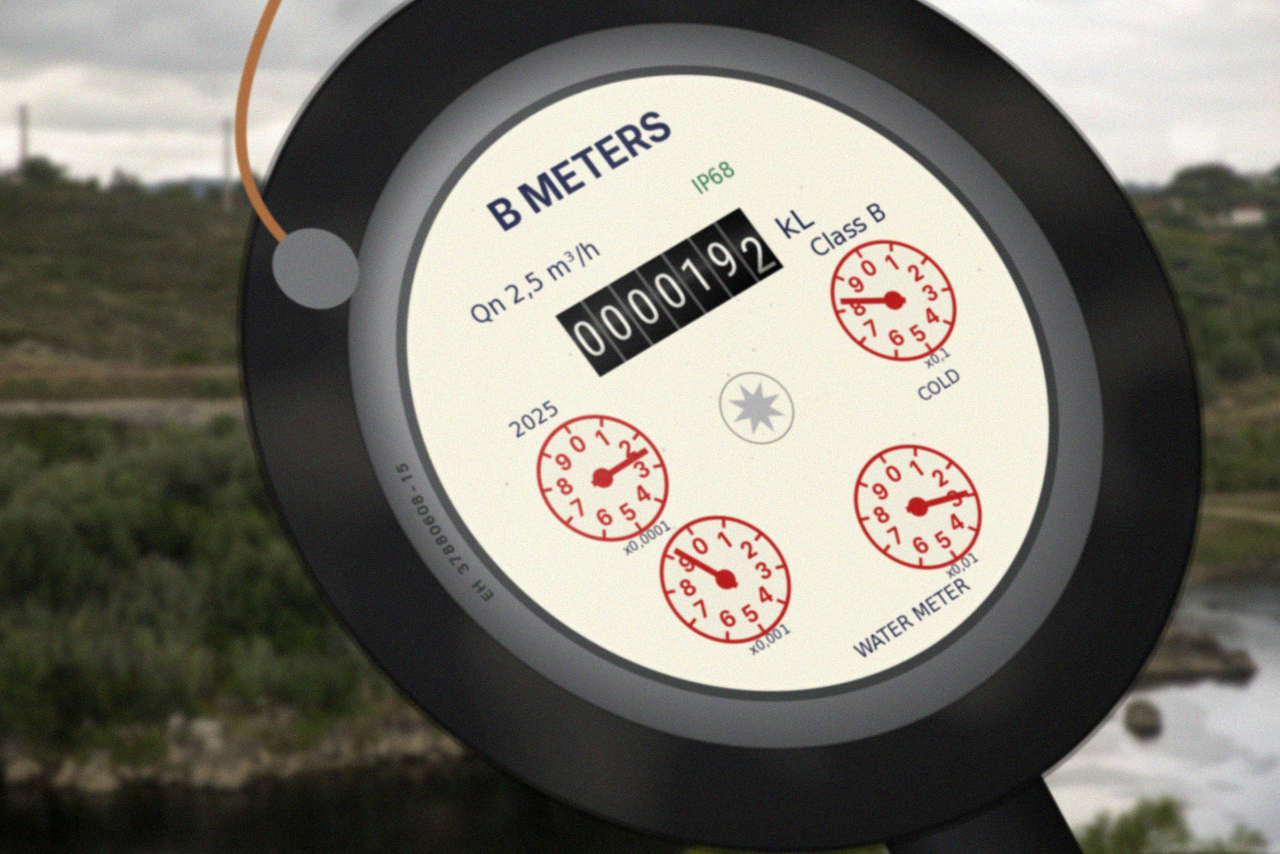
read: 191.8292 kL
